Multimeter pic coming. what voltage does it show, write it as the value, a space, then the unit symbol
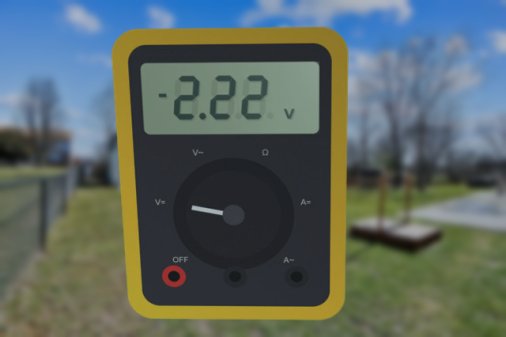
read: -2.22 V
